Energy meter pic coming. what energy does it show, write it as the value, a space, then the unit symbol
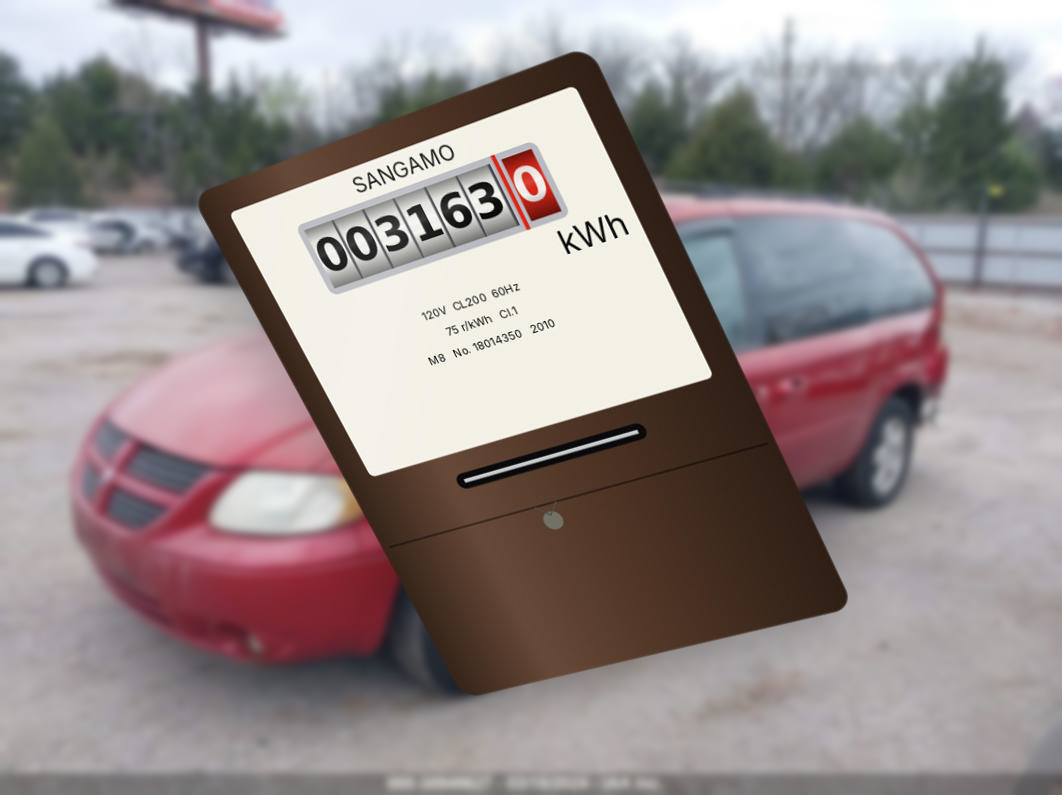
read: 3163.0 kWh
